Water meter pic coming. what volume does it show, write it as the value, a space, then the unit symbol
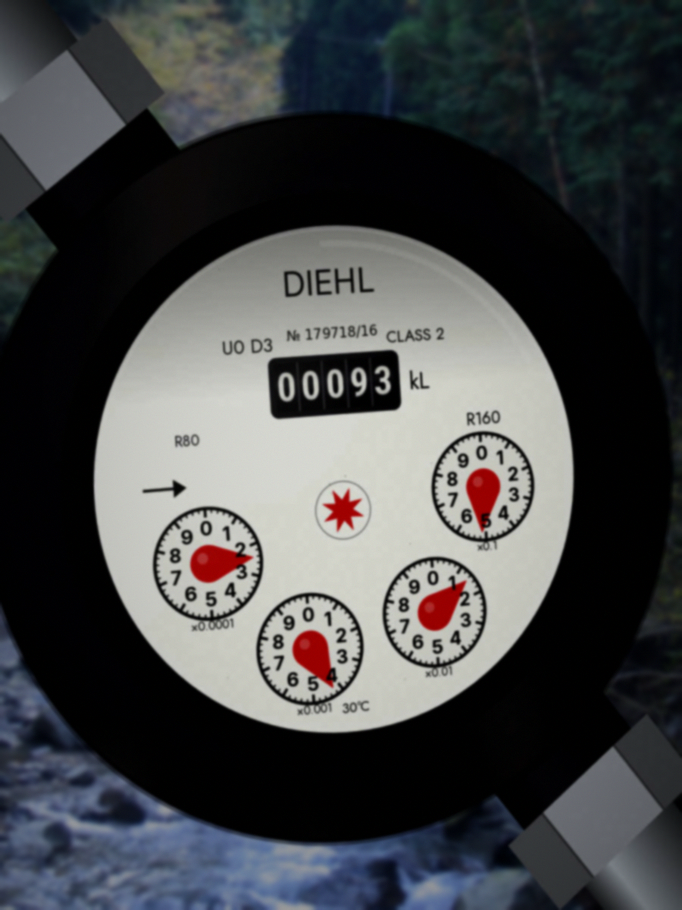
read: 93.5142 kL
